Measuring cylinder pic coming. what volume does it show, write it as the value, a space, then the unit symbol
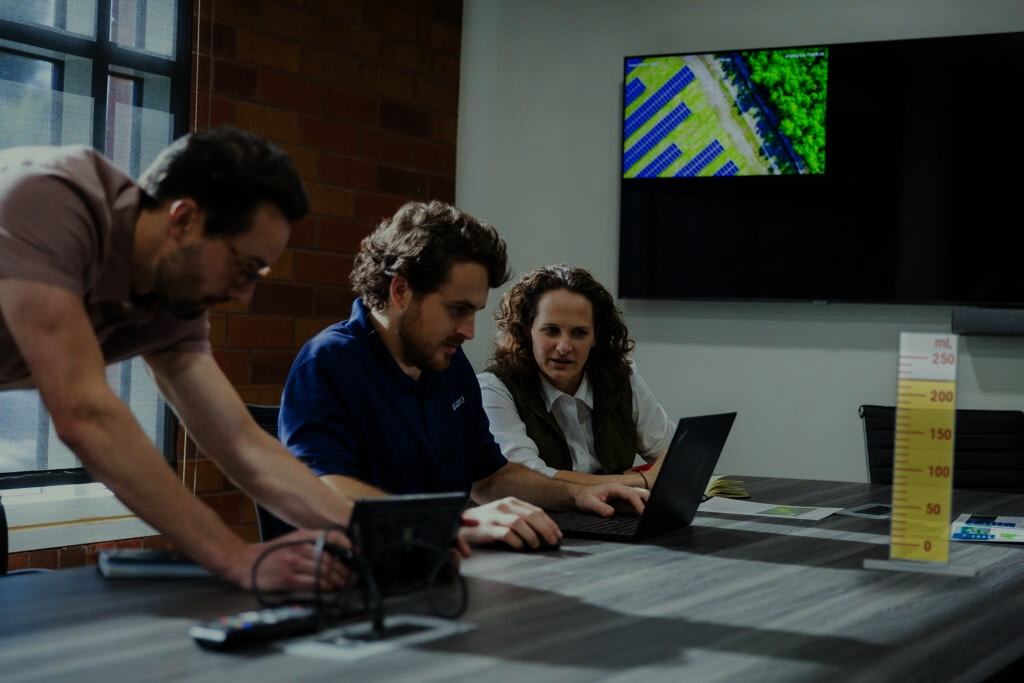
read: 220 mL
